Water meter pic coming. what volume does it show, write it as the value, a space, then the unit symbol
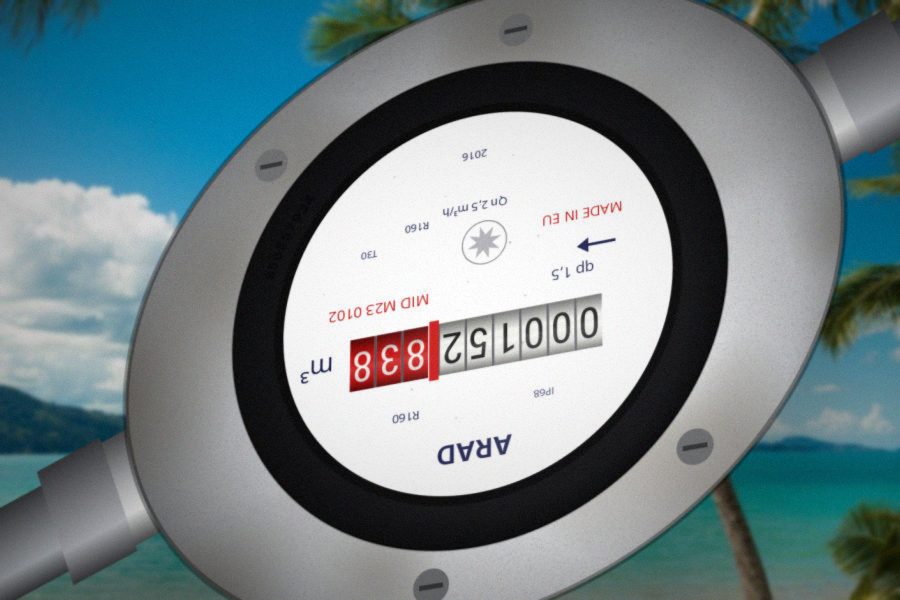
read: 152.838 m³
